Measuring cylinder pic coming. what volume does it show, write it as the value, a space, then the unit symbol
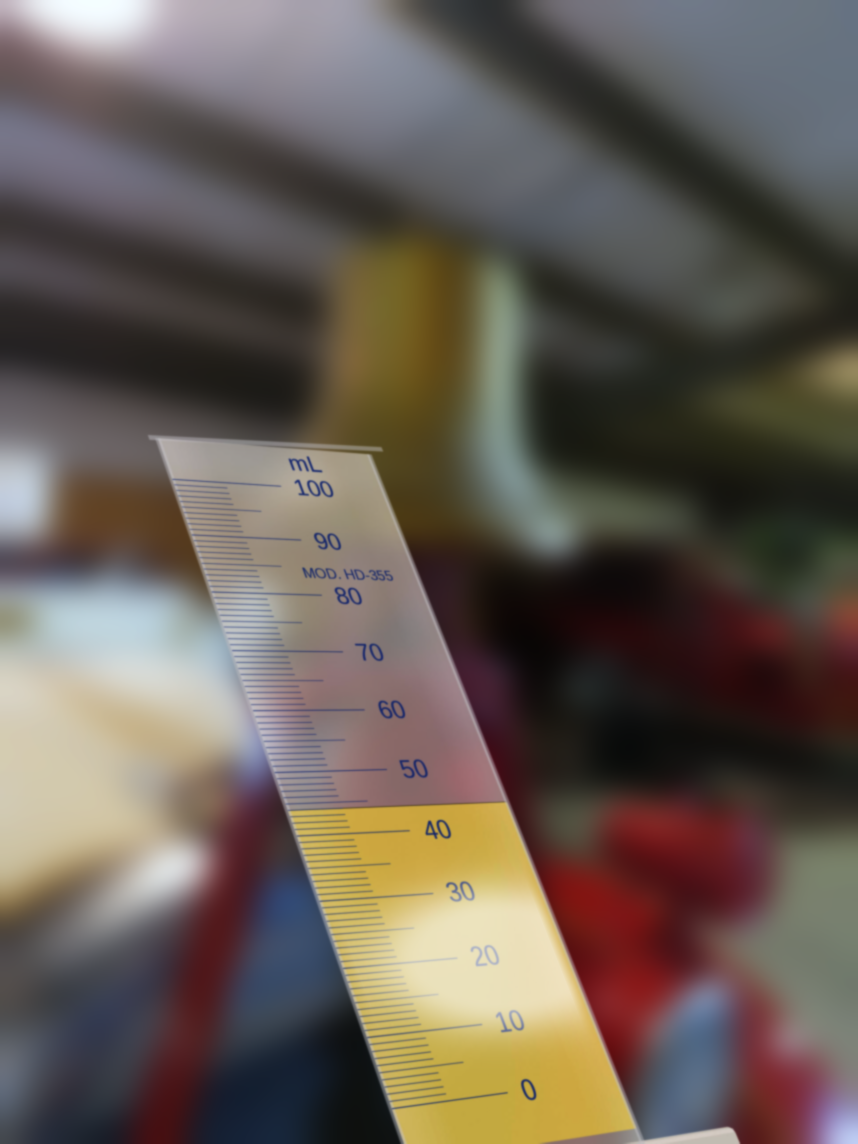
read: 44 mL
